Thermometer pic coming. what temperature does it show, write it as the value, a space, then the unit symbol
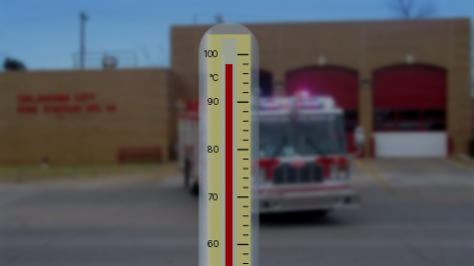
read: 98 °C
